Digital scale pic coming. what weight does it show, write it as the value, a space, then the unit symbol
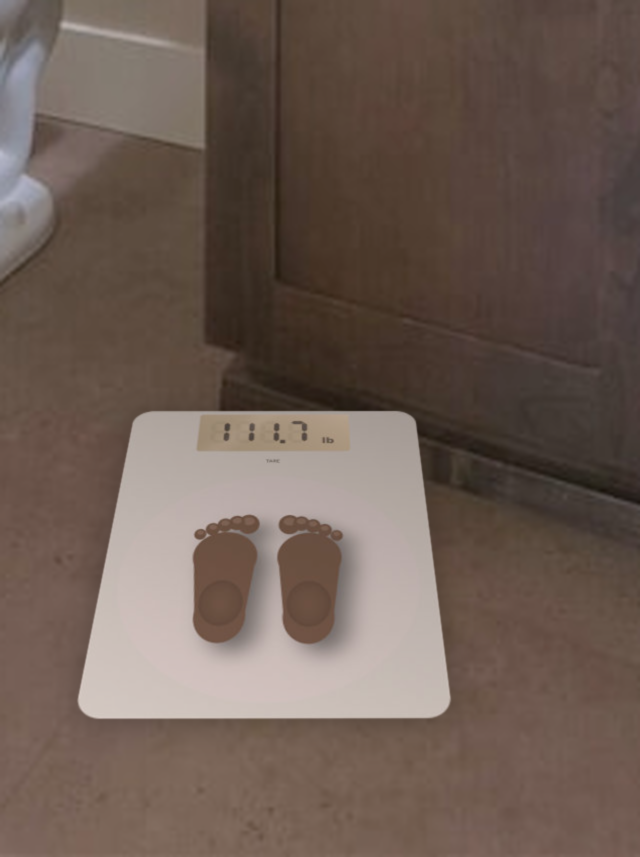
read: 111.7 lb
